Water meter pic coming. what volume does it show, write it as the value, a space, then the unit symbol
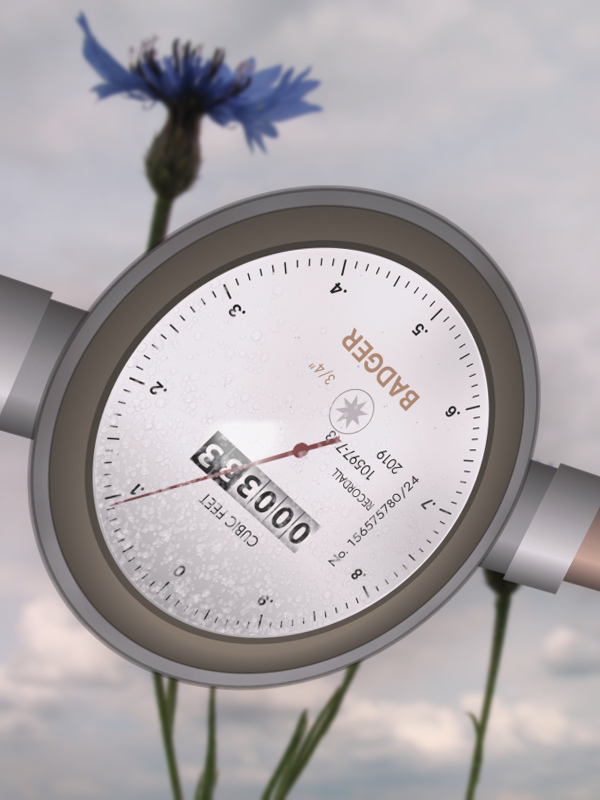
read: 333.09 ft³
